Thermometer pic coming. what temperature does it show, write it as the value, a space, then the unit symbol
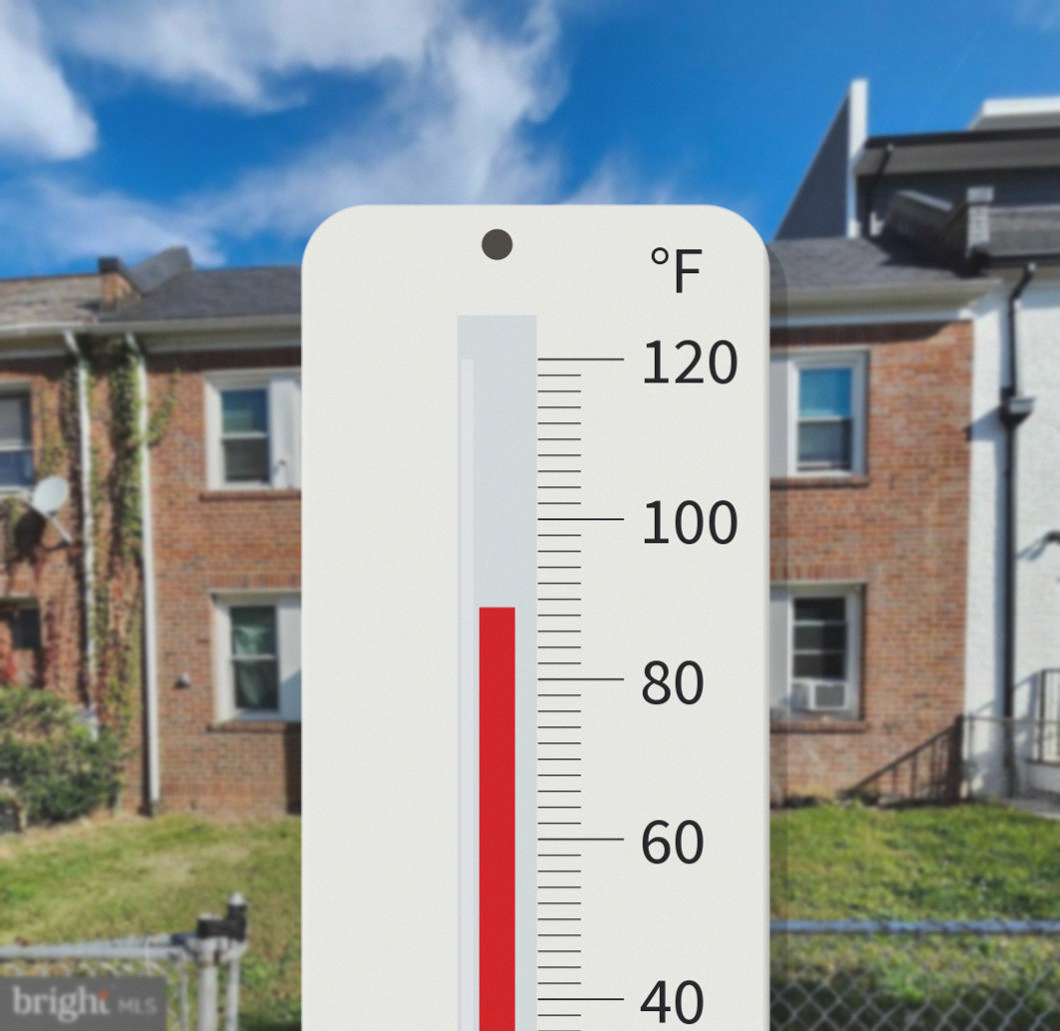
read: 89 °F
